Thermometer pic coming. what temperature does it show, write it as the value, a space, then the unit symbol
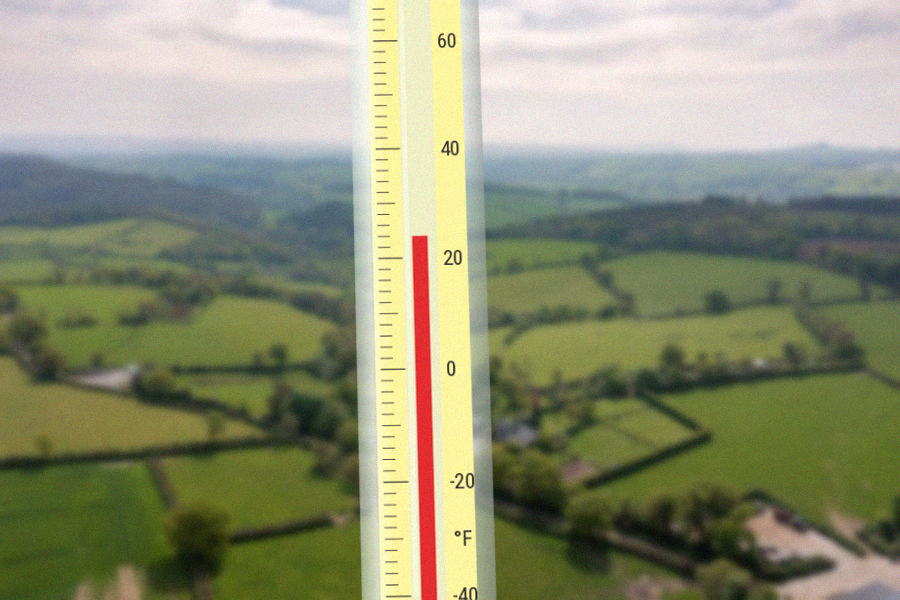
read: 24 °F
